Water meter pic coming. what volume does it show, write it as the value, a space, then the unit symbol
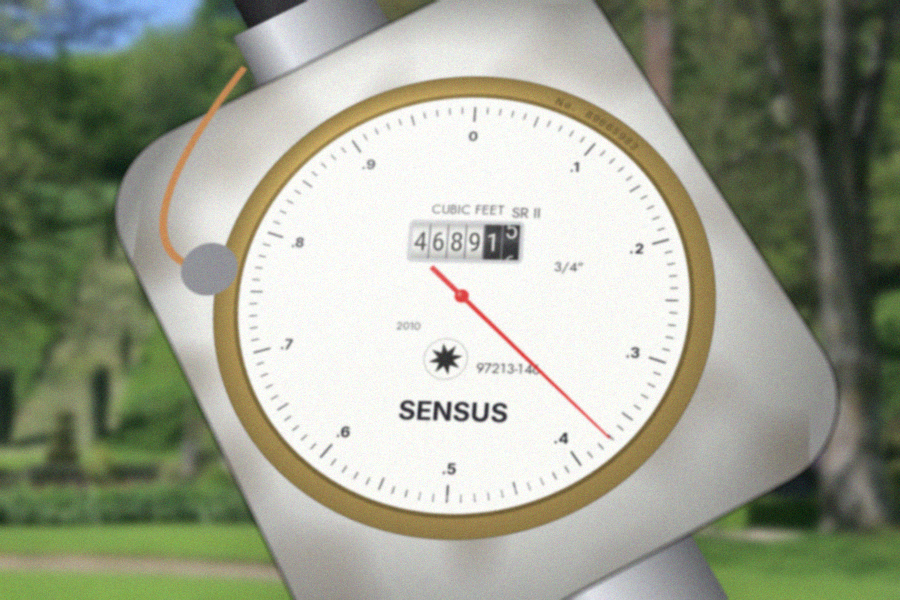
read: 468915.37 ft³
